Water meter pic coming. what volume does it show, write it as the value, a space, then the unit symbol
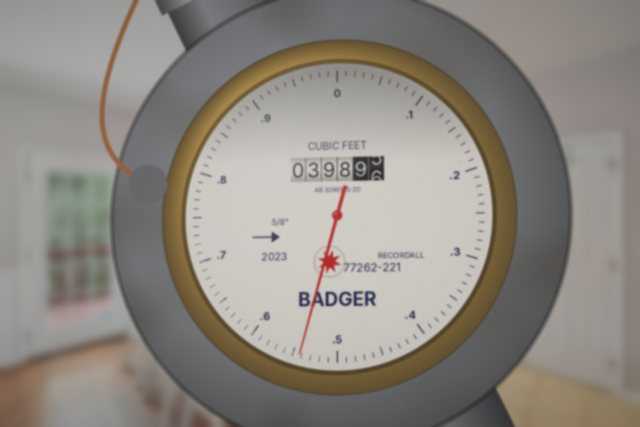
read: 39895.54 ft³
